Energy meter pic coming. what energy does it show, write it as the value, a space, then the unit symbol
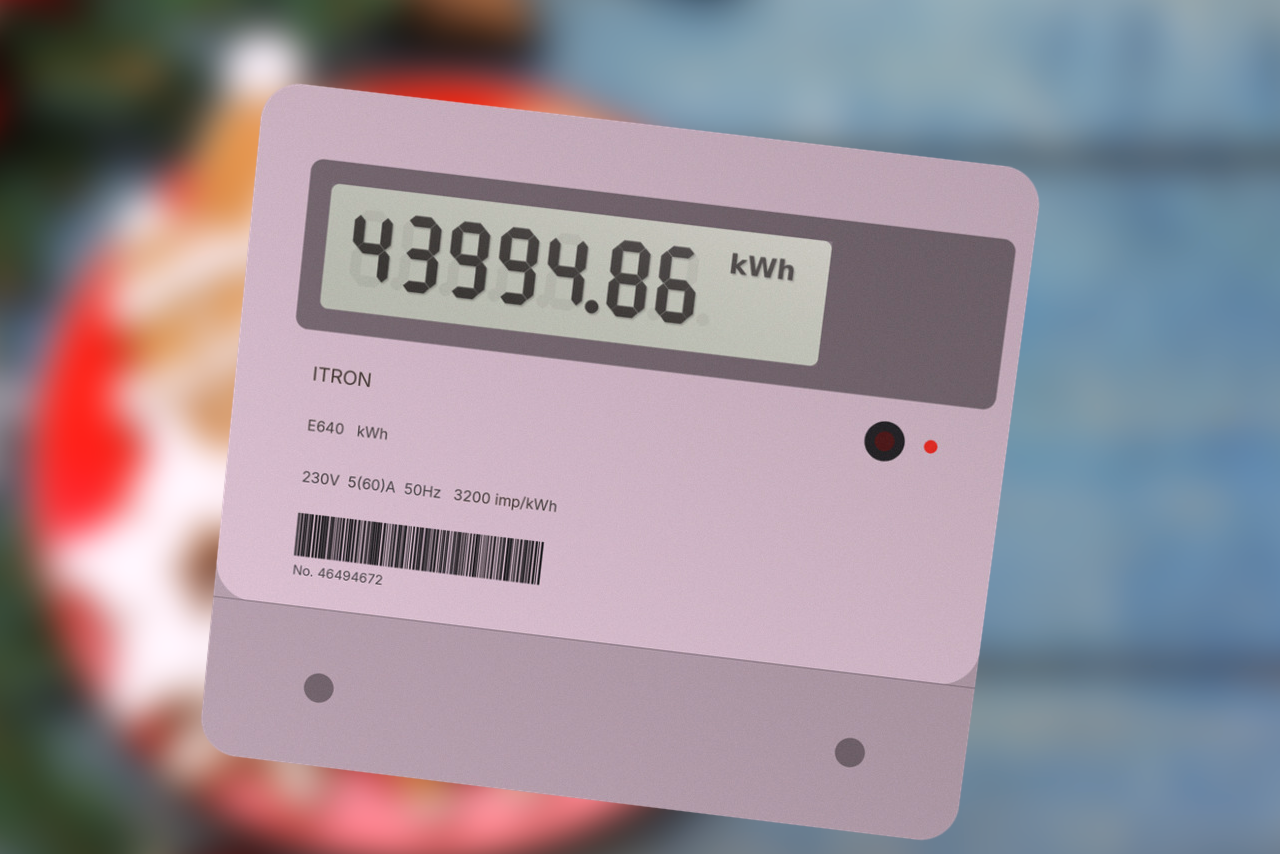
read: 43994.86 kWh
